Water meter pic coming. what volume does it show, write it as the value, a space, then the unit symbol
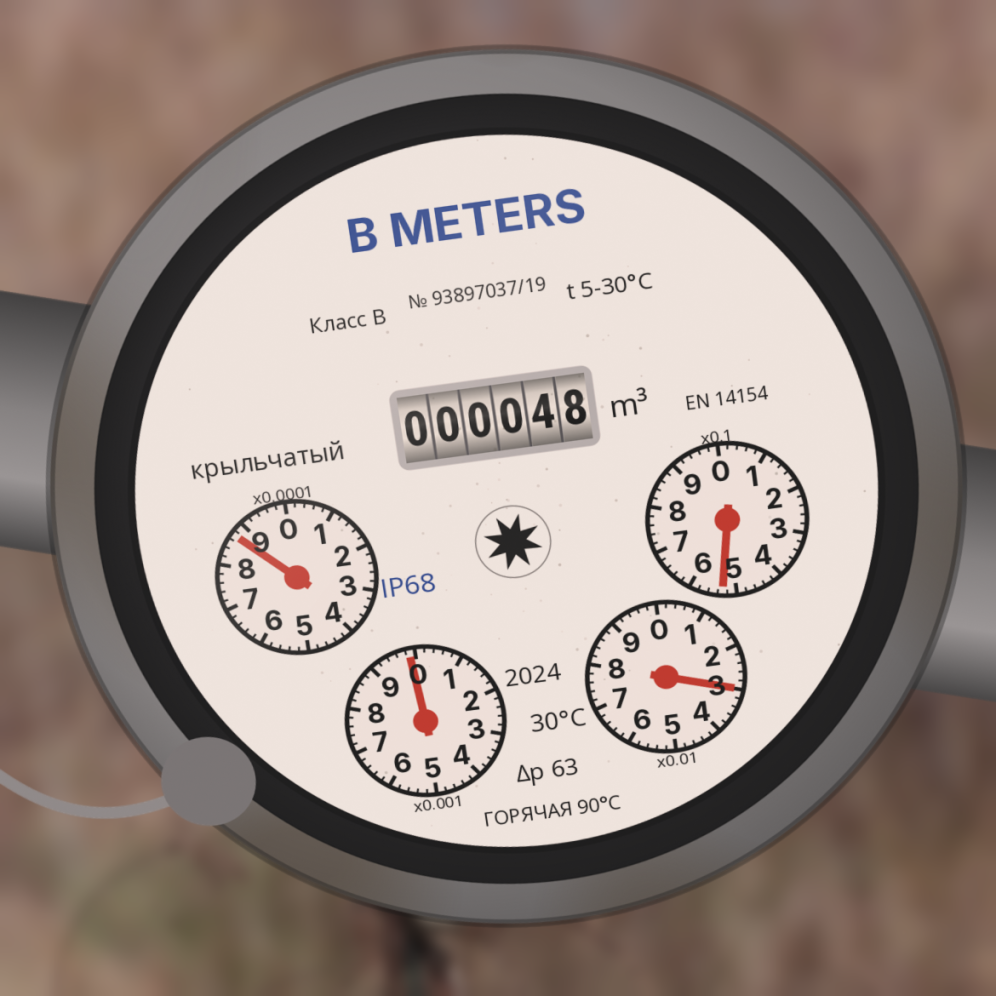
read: 48.5298 m³
